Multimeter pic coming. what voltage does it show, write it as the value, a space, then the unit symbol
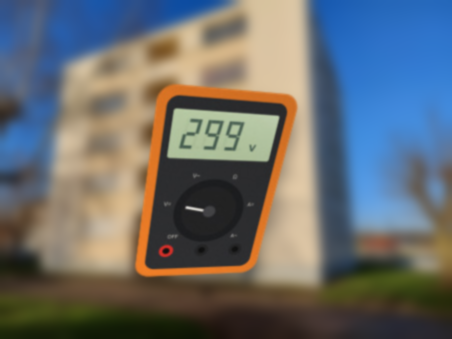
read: 299 V
